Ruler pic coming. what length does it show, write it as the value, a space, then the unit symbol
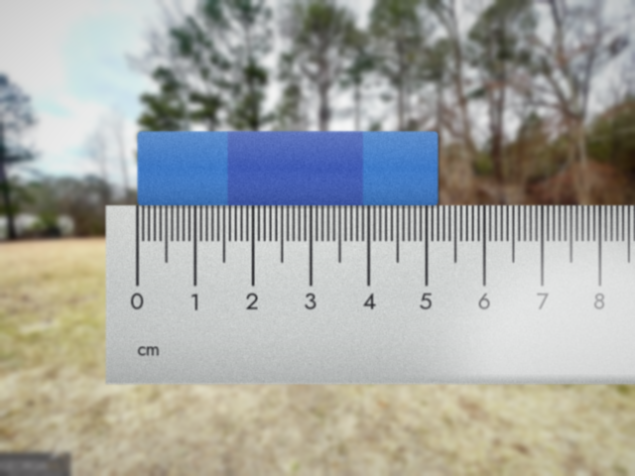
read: 5.2 cm
